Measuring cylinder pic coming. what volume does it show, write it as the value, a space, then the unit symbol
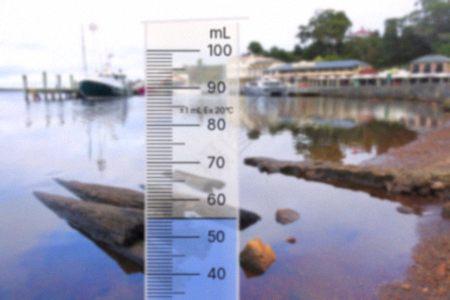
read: 55 mL
